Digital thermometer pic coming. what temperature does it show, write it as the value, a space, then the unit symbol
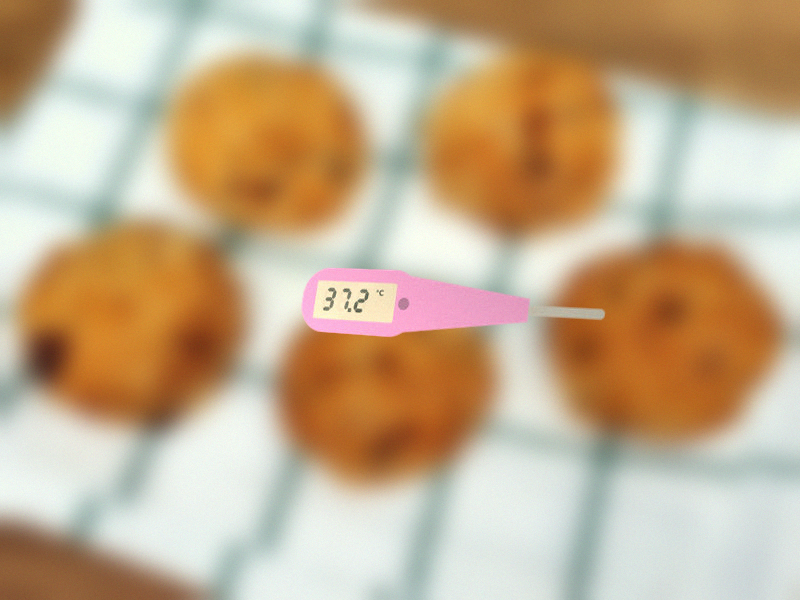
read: 37.2 °C
